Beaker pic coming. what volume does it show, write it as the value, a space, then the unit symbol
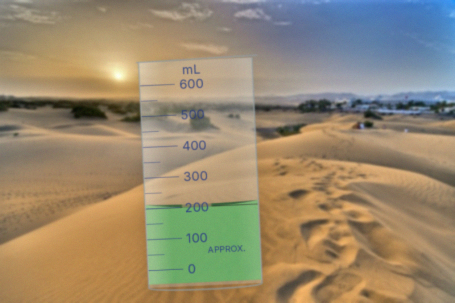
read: 200 mL
